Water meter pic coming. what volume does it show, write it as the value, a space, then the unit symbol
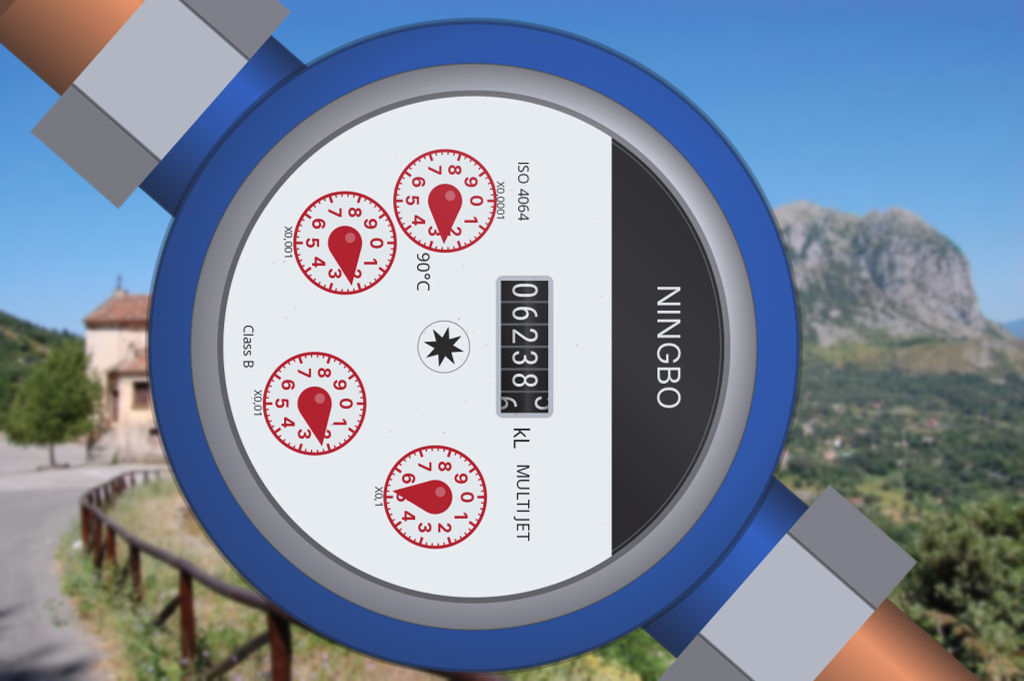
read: 62385.5222 kL
